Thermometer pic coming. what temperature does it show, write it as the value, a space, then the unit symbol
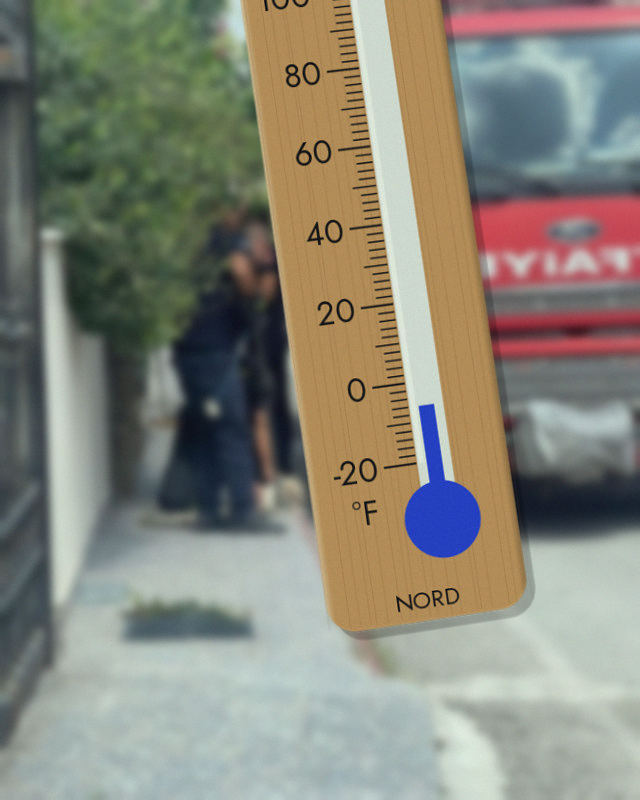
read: -6 °F
